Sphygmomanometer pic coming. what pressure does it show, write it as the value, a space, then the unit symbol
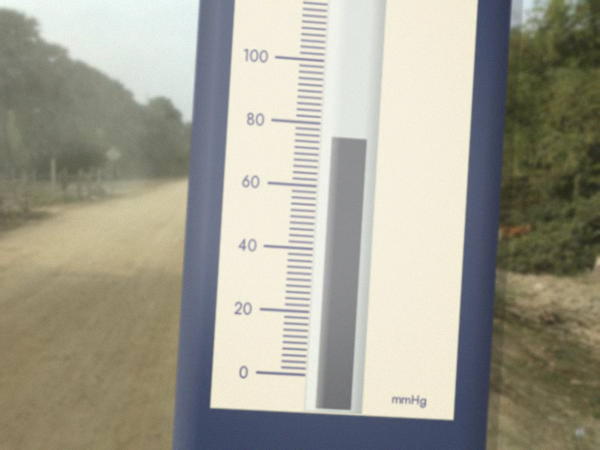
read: 76 mmHg
